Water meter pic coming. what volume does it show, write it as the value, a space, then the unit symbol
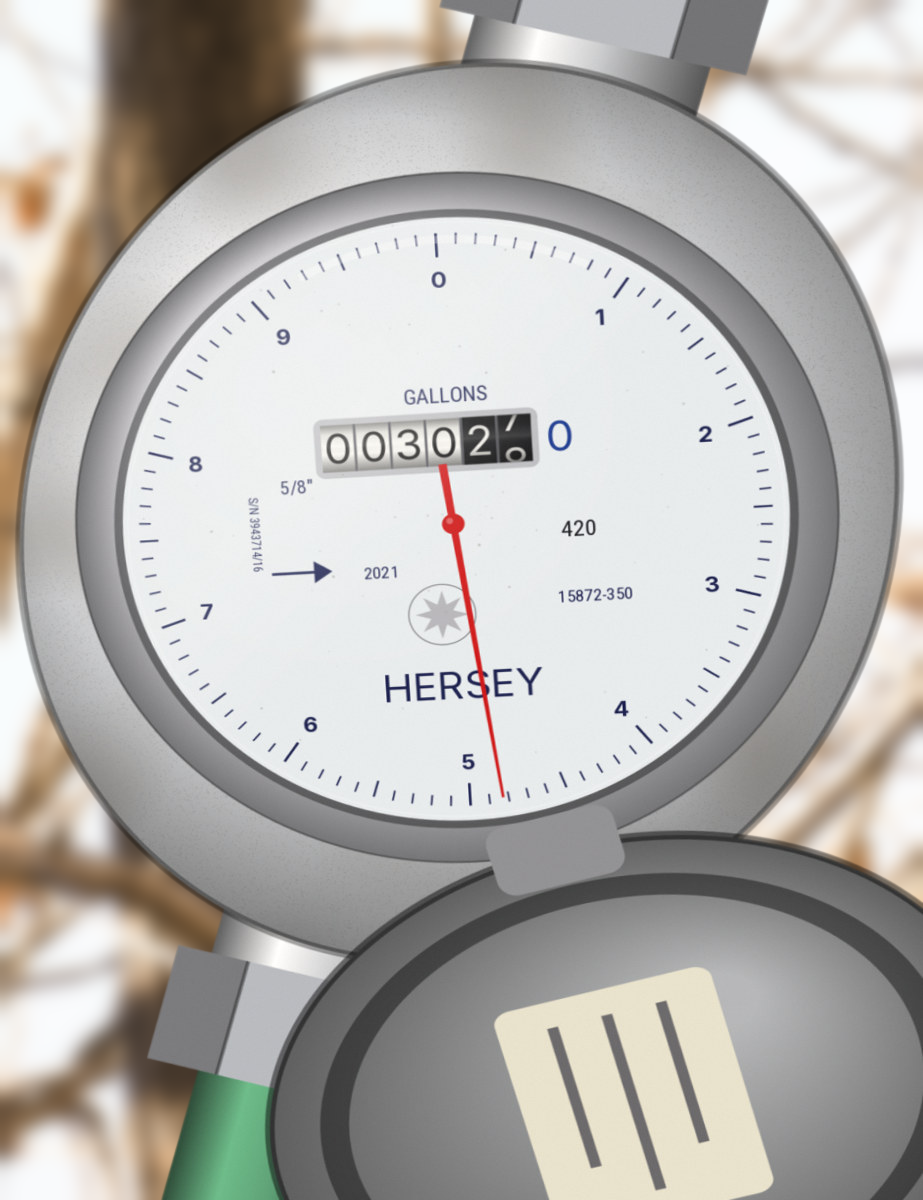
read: 30274.8 gal
